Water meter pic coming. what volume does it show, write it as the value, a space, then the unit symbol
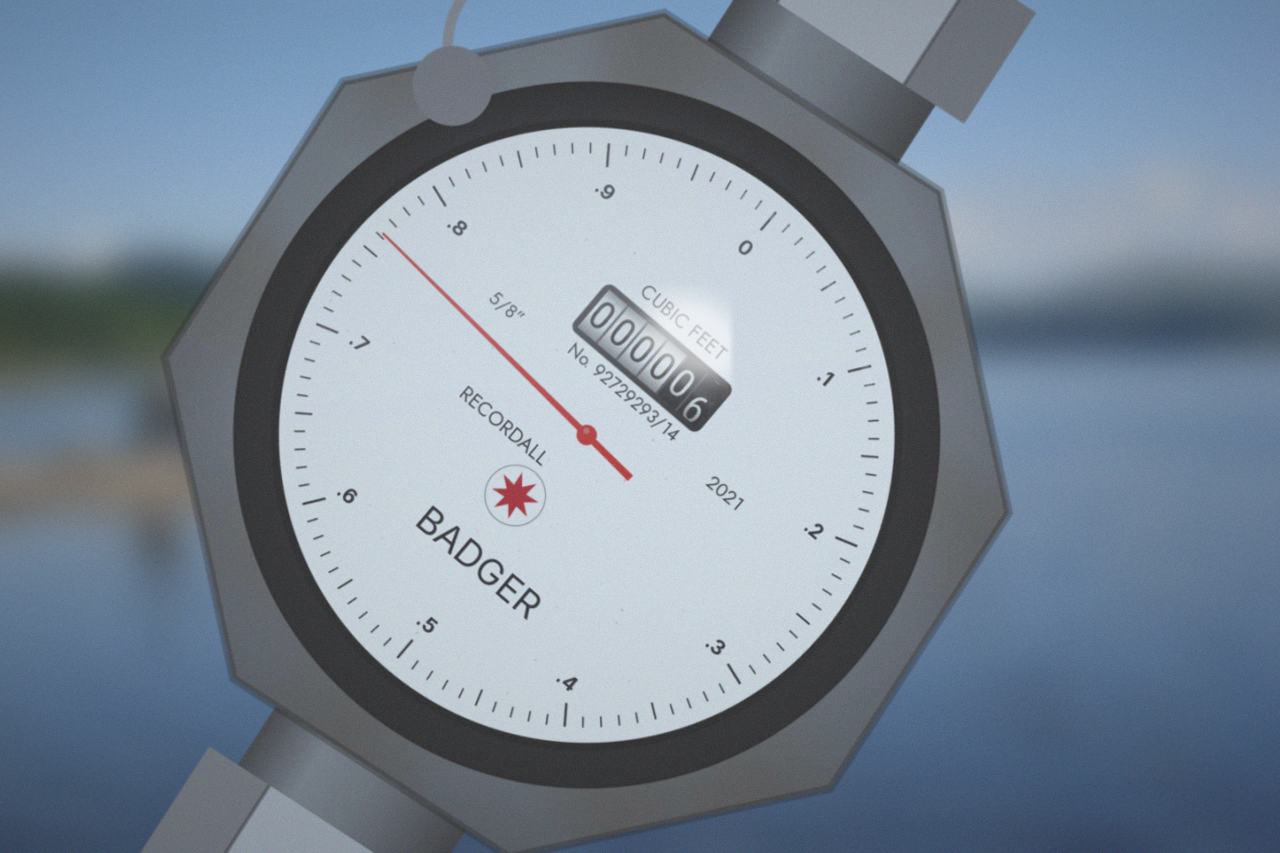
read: 5.76 ft³
